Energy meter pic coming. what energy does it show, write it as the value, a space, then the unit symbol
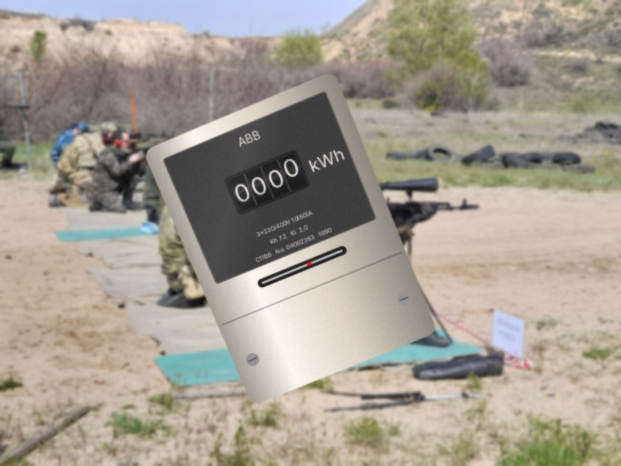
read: 0 kWh
